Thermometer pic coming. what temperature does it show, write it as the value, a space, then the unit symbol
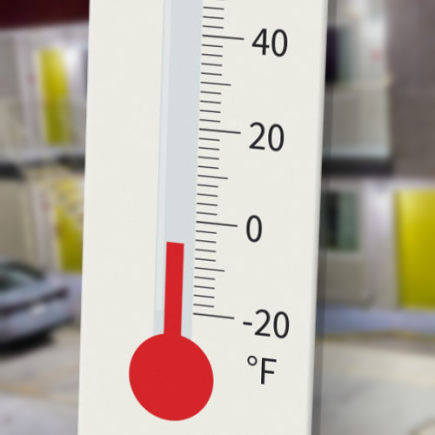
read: -5 °F
